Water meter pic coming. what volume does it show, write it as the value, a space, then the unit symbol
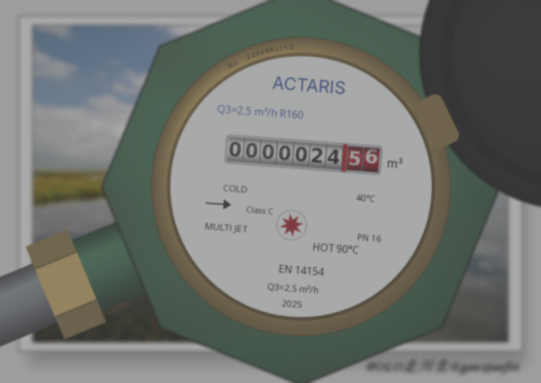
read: 24.56 m³
